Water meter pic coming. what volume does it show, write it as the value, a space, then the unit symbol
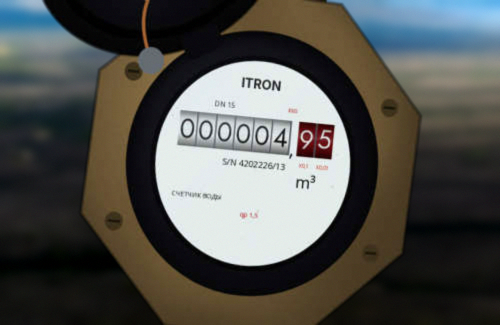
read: 4.95 m³
